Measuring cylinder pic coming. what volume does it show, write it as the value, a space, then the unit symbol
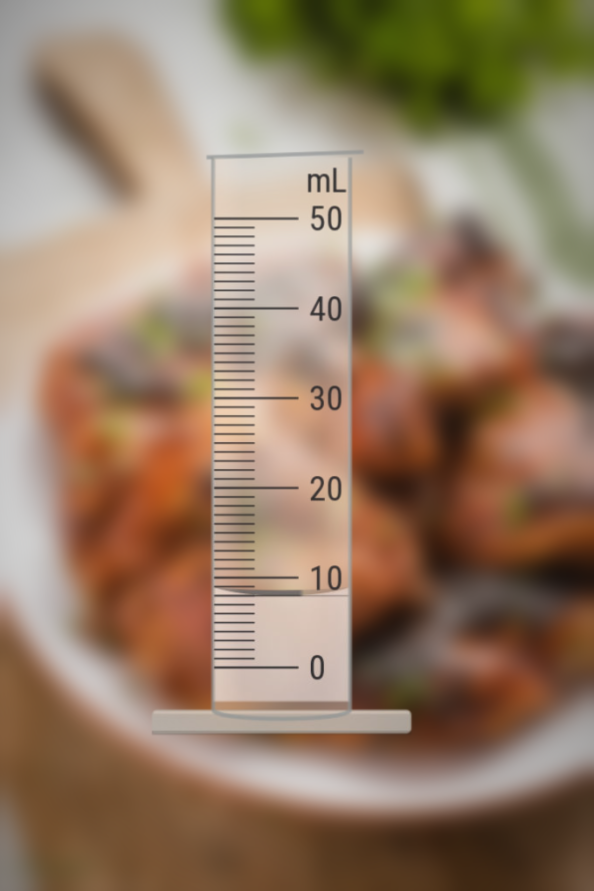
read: 8 mL
